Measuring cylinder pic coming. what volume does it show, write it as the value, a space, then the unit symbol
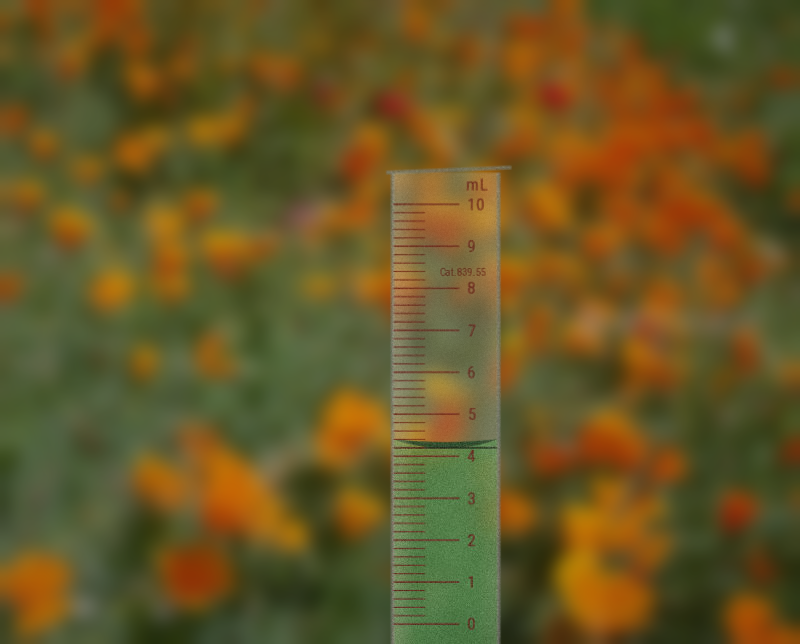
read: 4.2 mL
